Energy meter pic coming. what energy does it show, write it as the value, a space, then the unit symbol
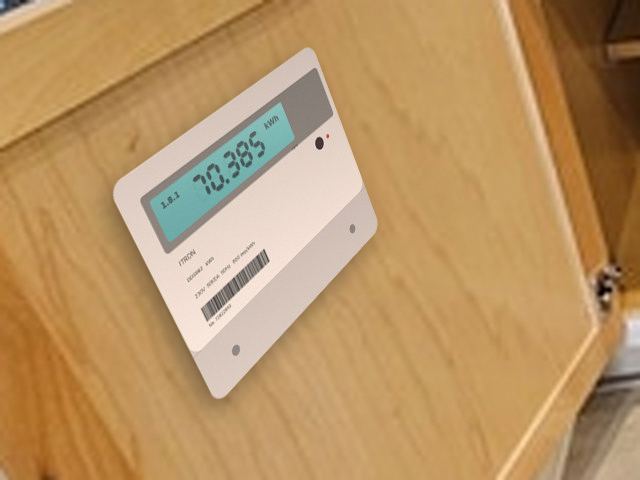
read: 70.385 kWh
